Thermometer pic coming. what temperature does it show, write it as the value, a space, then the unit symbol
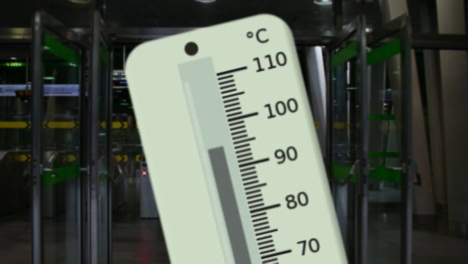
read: 95 °C
